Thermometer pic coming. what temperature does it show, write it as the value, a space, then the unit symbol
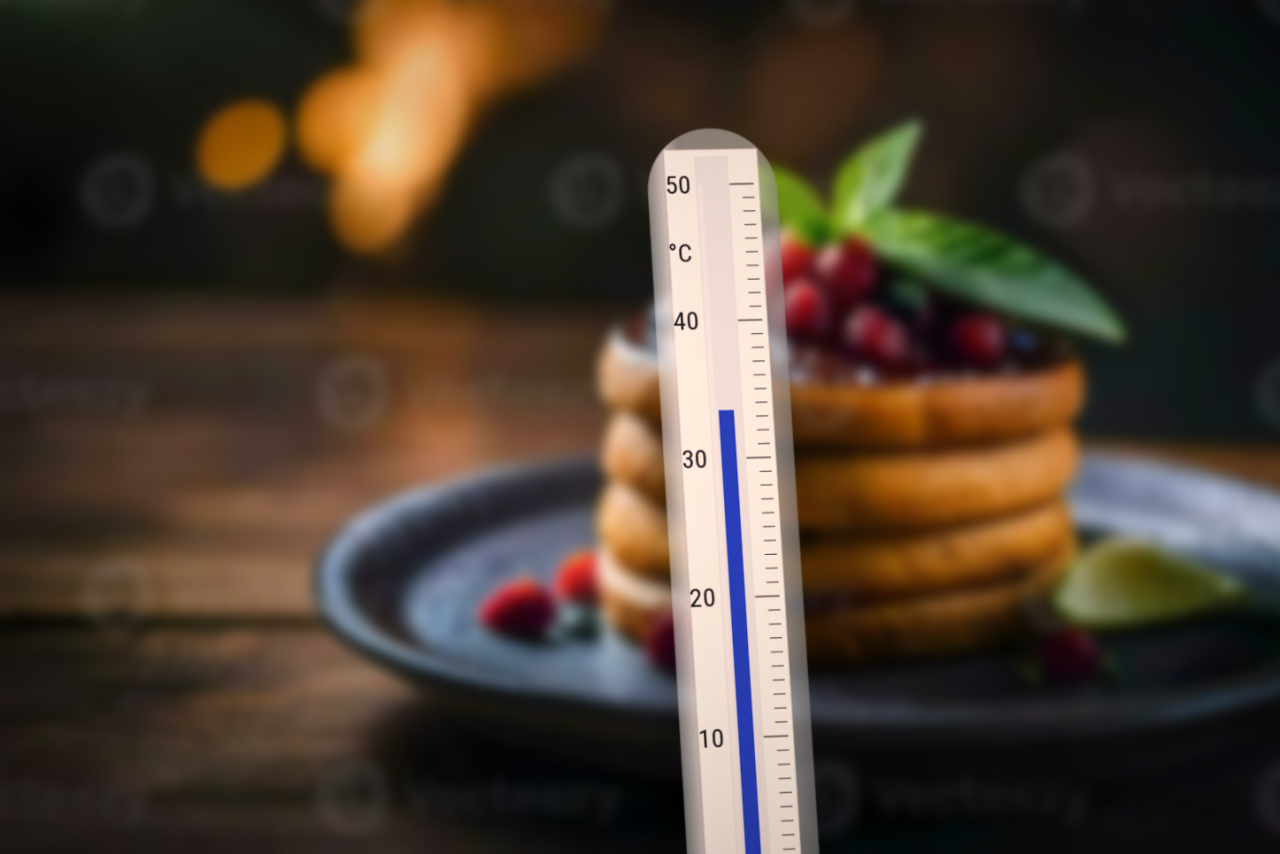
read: 33.5 °C
